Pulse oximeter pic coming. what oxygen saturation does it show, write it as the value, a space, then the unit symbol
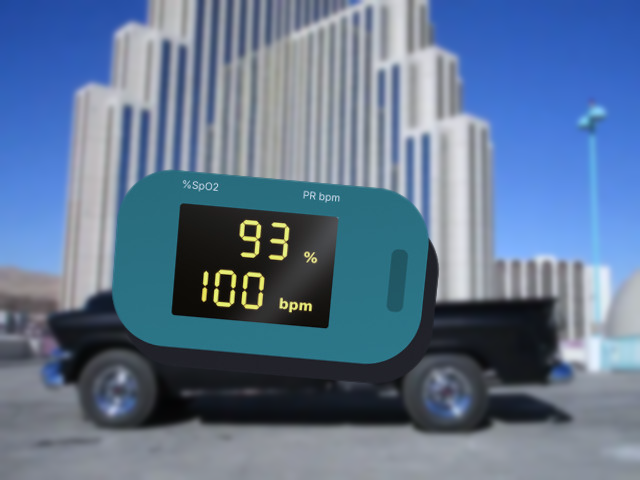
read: 93 %
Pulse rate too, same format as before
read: 100 bpm
